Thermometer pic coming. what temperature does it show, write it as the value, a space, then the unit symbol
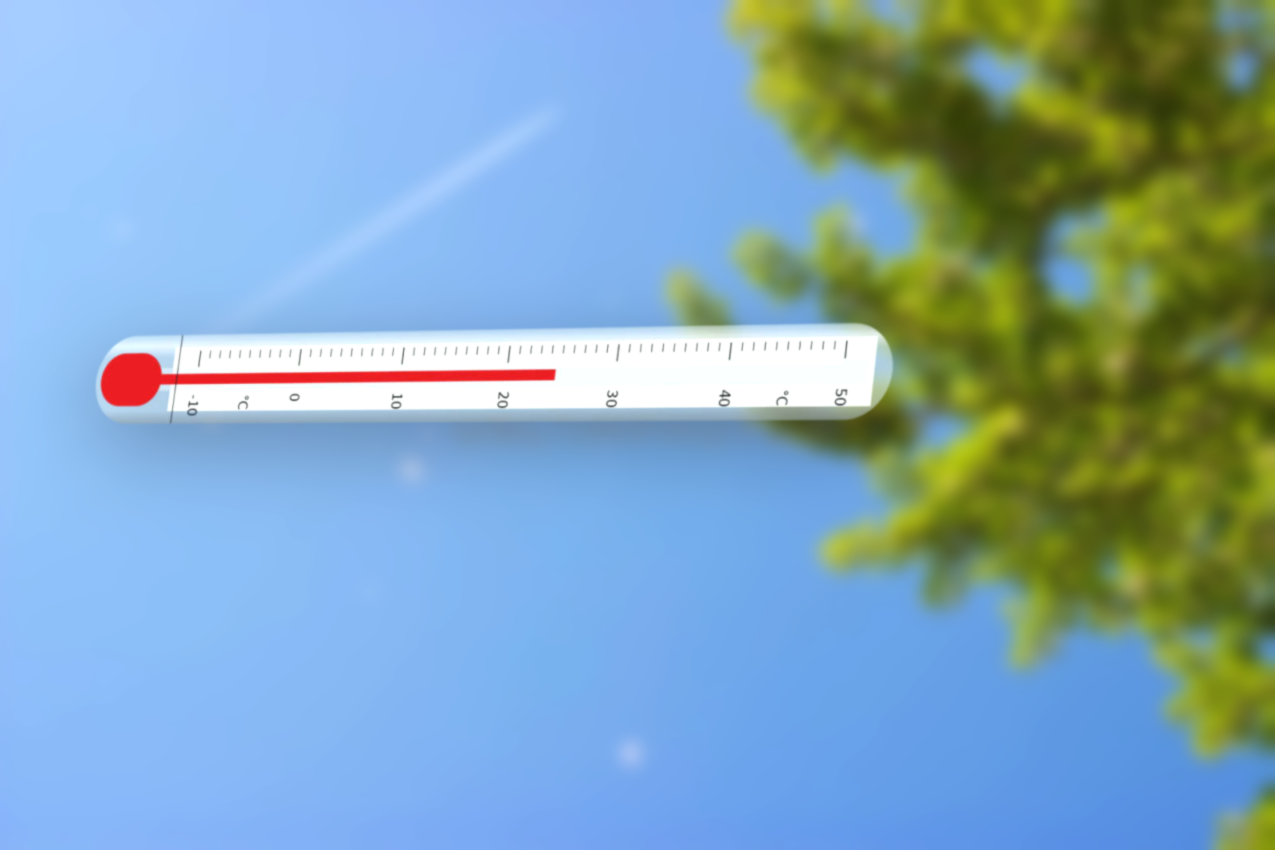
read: 24.5 °C
